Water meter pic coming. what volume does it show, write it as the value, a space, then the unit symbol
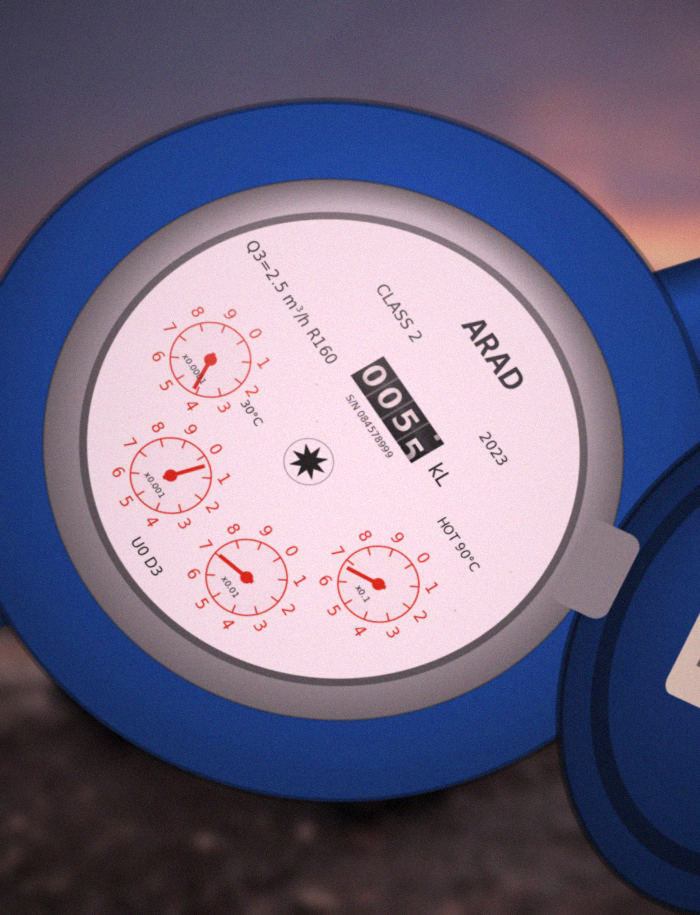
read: 54.6704 kL
